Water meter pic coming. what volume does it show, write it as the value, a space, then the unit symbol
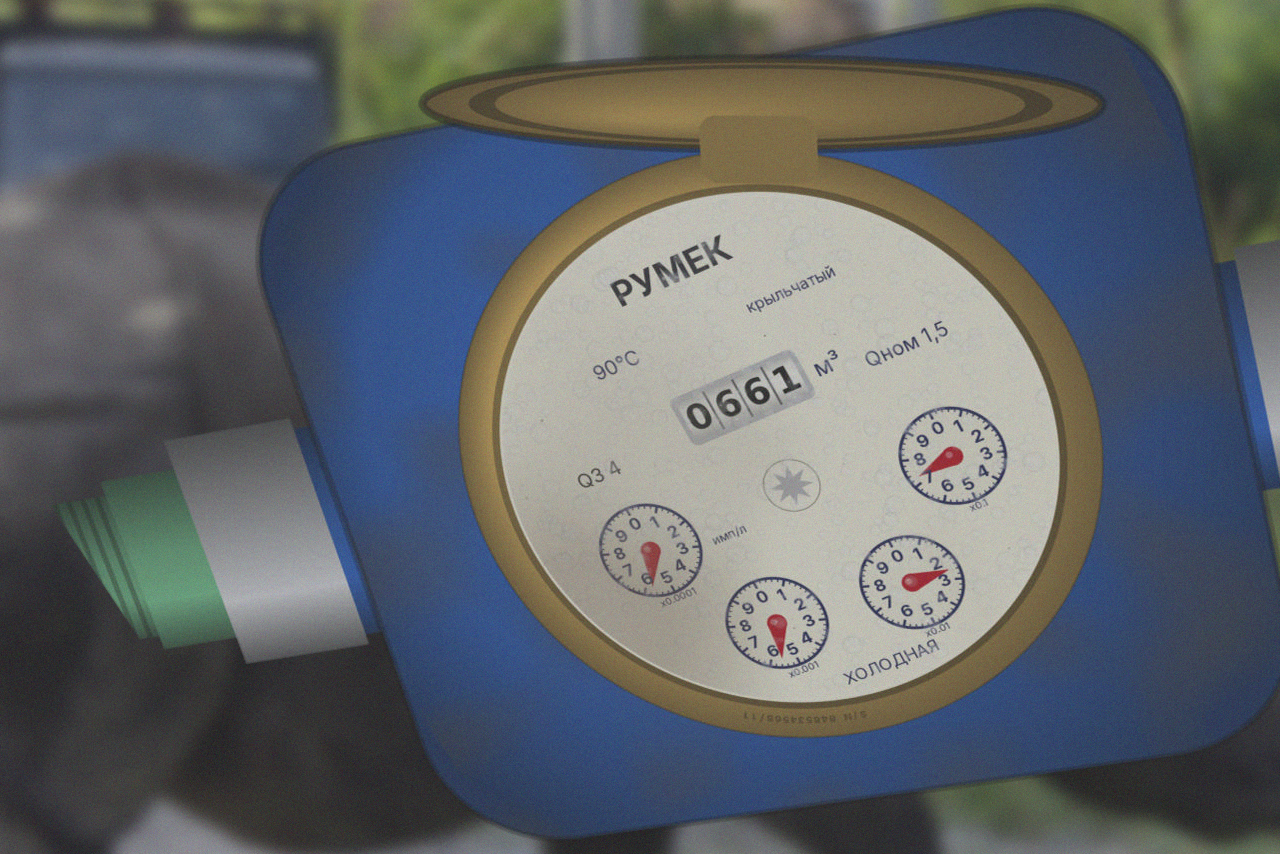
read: 661.7255 m³
